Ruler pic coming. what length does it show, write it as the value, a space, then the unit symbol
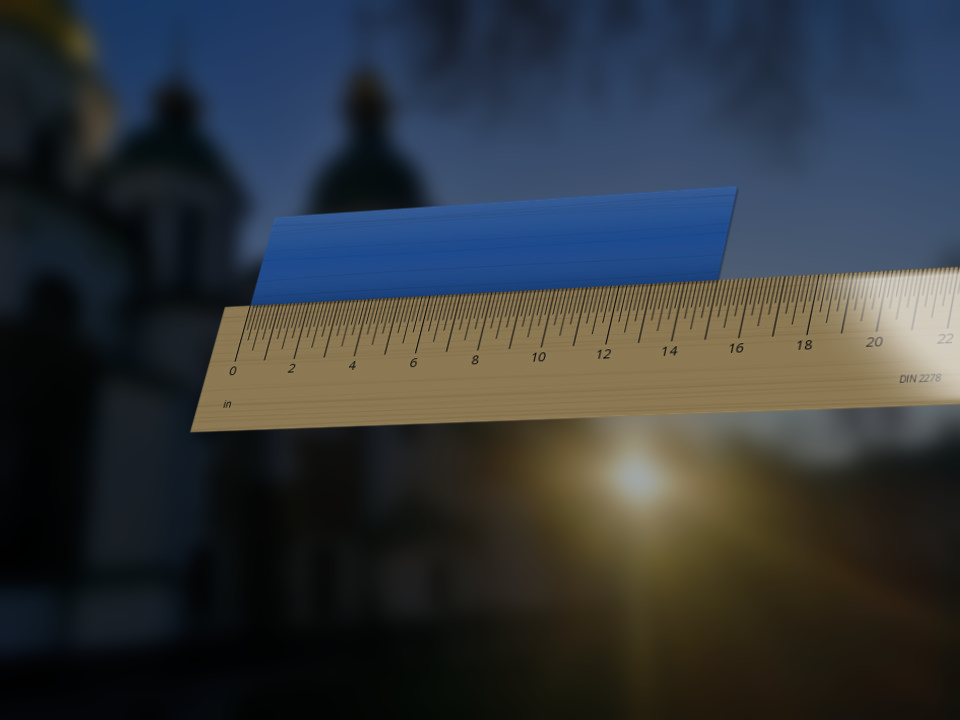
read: 15 in
